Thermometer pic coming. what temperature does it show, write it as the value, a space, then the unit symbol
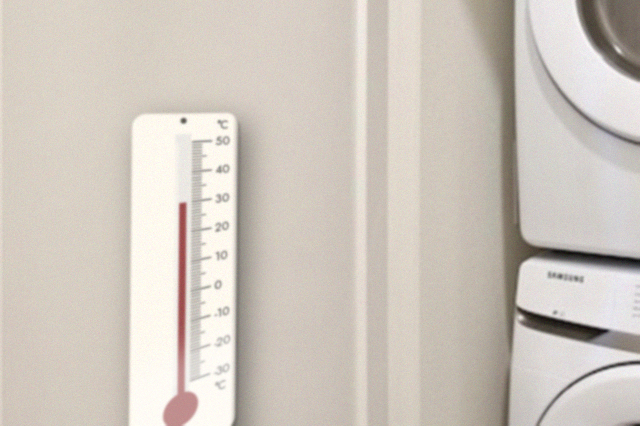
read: 30 °C
